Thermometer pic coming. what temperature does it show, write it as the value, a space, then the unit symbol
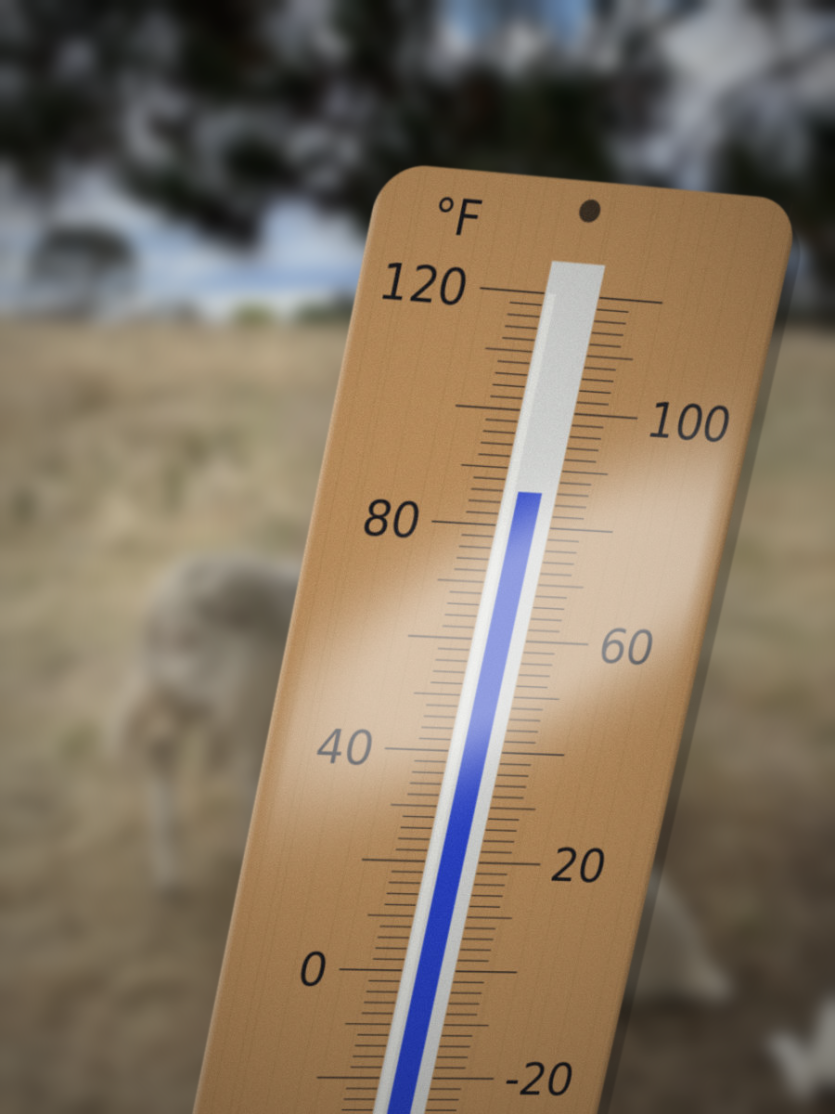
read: 86 °F
